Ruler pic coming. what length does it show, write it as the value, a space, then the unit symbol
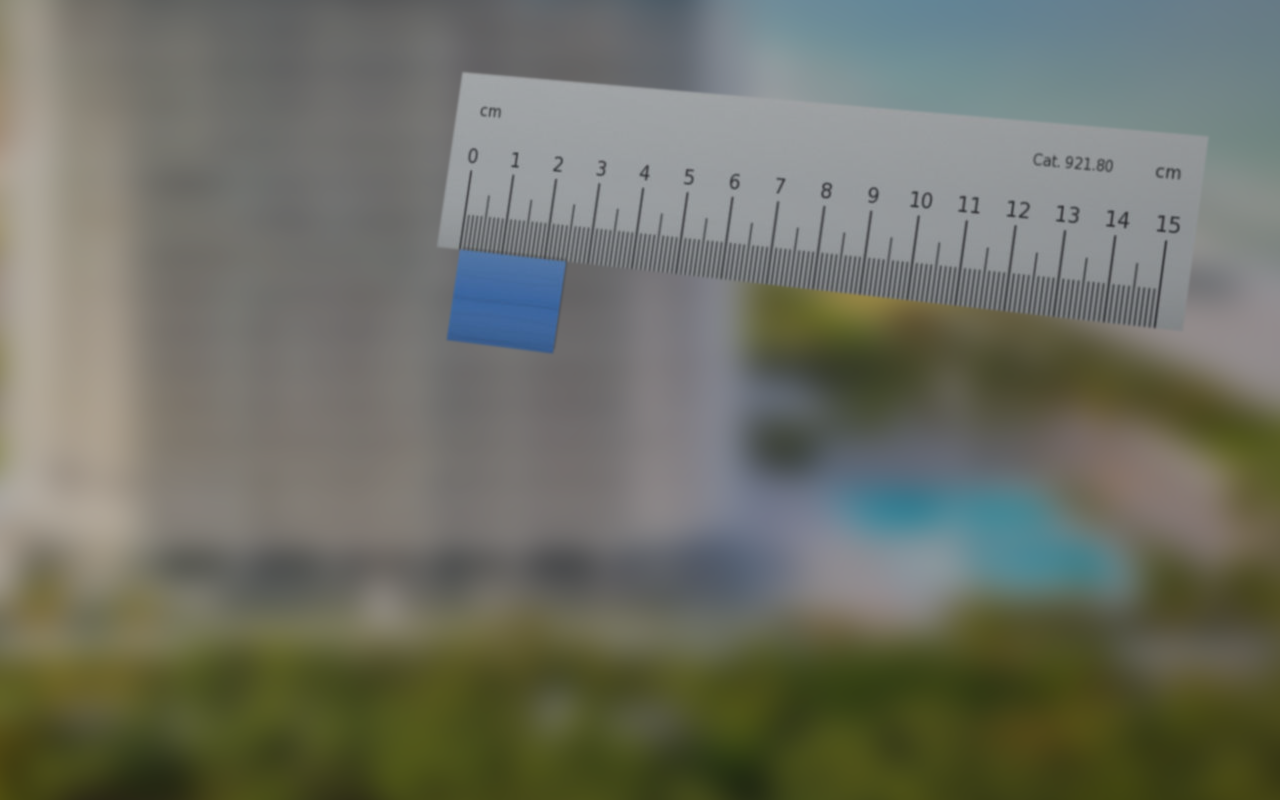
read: 2.5 cm
